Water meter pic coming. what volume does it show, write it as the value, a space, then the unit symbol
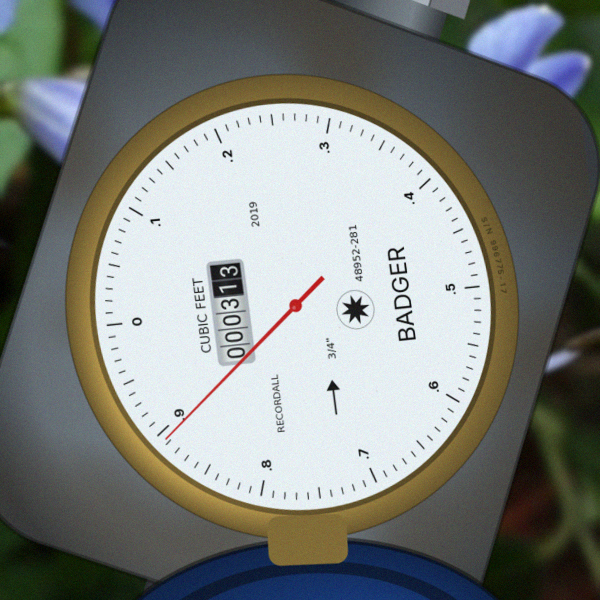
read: 312.89 ft³
